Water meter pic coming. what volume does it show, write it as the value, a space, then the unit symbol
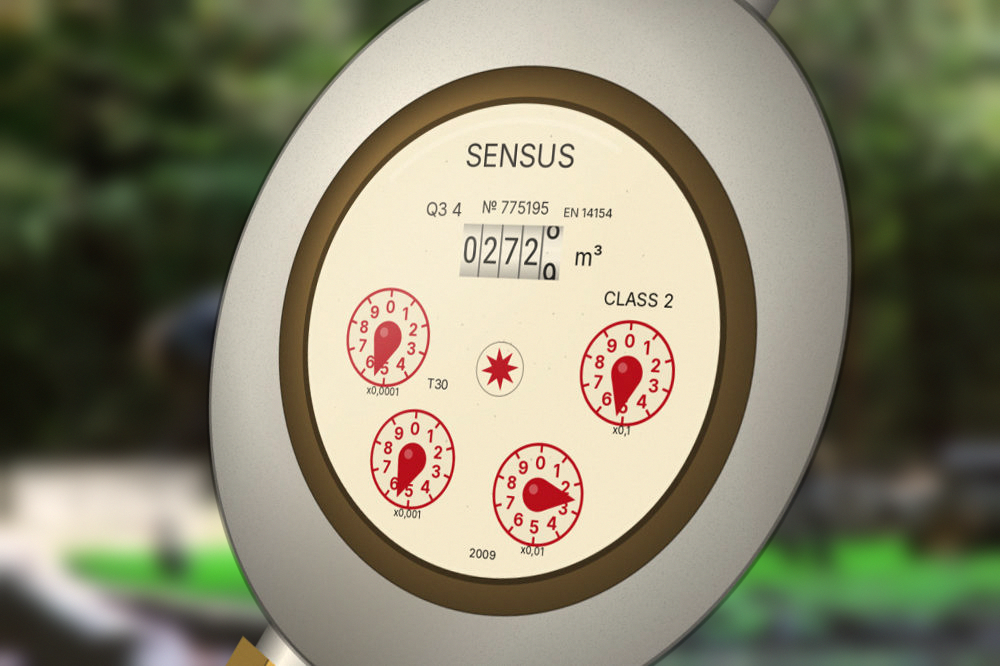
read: 2728.5255 m³
